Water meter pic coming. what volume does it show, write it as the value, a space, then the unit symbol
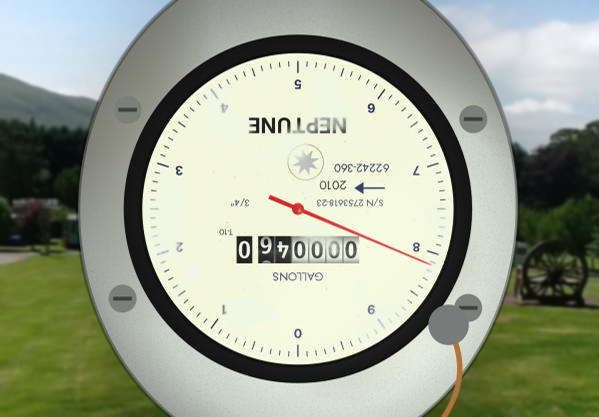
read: 458.1 gal
